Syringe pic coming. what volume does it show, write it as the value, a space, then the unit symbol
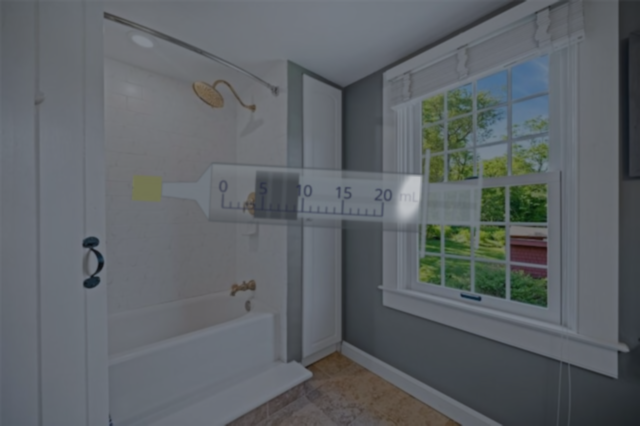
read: 4 mL
